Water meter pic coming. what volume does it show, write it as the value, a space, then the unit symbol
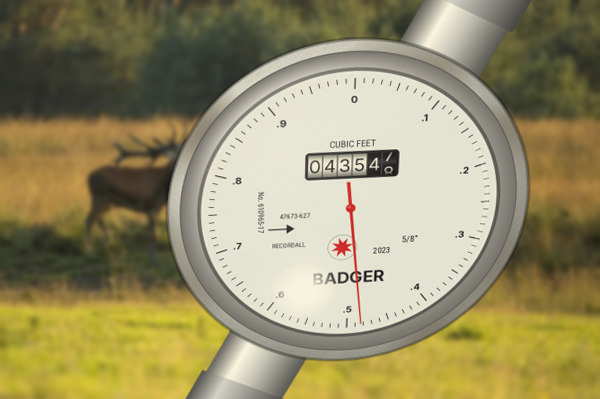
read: 43547.48 ft³
